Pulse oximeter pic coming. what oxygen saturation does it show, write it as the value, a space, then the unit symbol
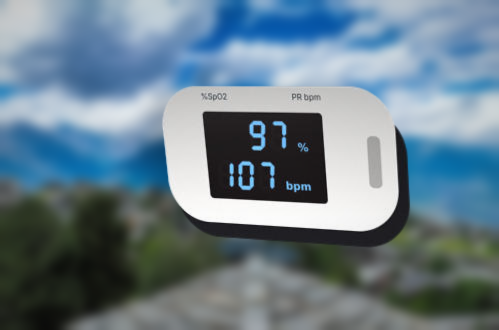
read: 97 %
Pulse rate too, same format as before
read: 107 bpm
